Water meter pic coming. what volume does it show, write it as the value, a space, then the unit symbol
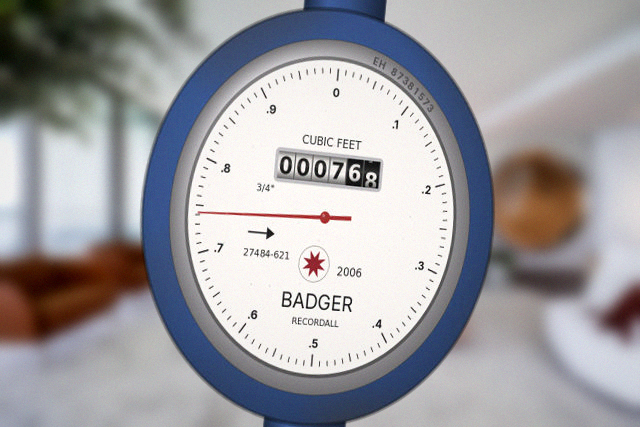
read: 767.74 ft³
